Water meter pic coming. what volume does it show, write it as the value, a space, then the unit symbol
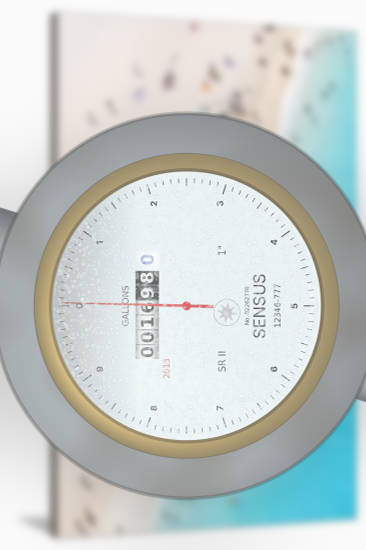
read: 16980.0 gal
